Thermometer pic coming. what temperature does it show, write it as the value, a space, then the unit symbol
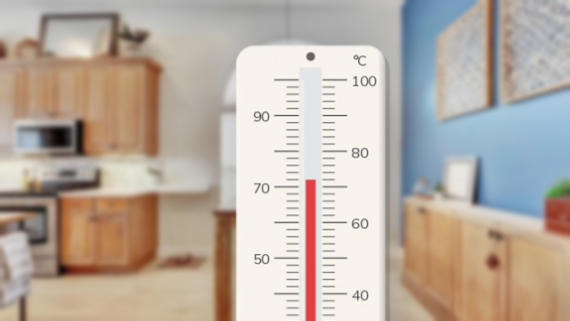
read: 72 °C
